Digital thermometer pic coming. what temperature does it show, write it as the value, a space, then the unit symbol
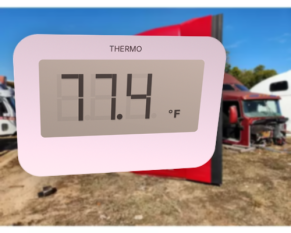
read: 77.4 °F
